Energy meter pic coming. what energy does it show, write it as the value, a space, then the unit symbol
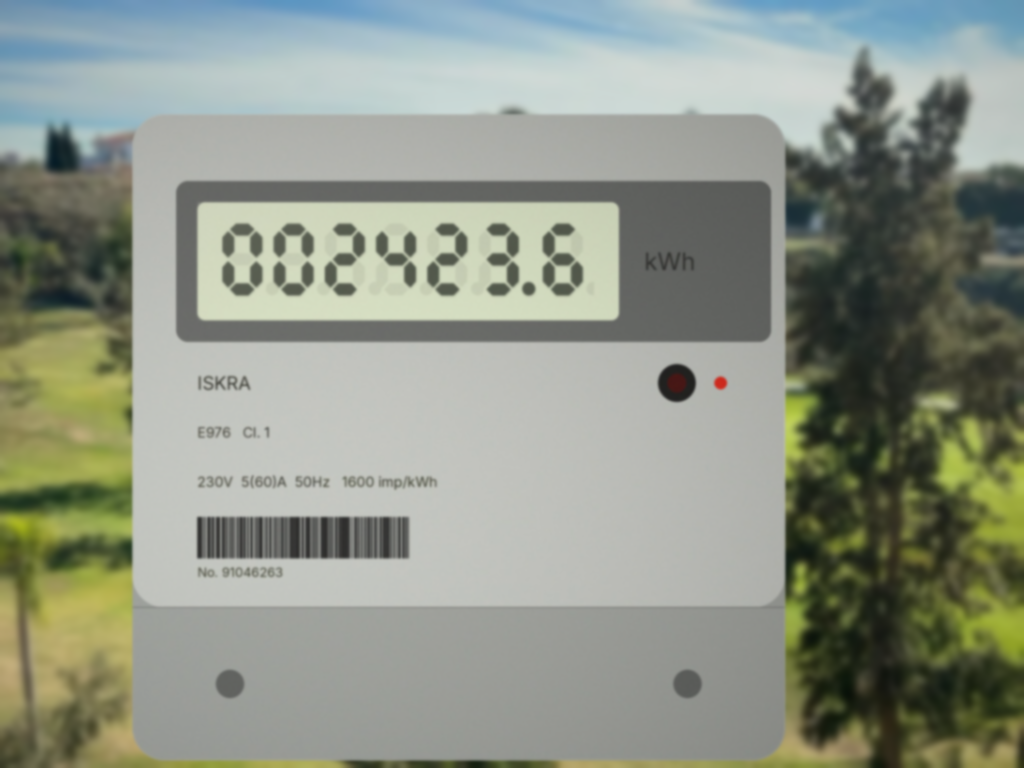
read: 2423.6 kWh
